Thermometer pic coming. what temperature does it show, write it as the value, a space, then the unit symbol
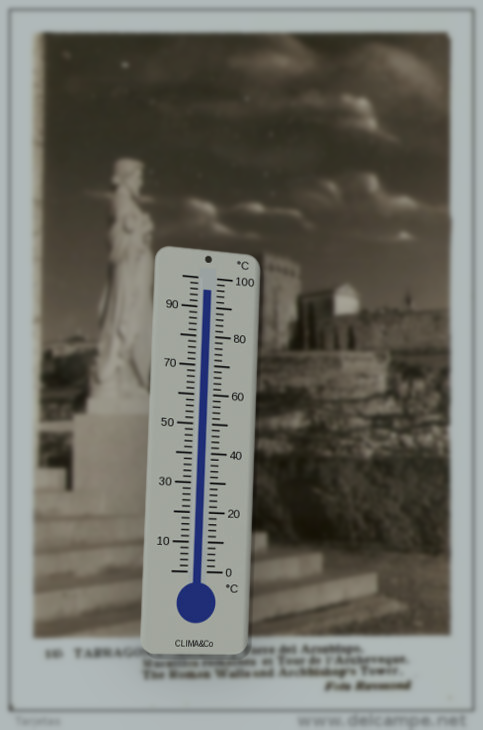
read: 96 °C
